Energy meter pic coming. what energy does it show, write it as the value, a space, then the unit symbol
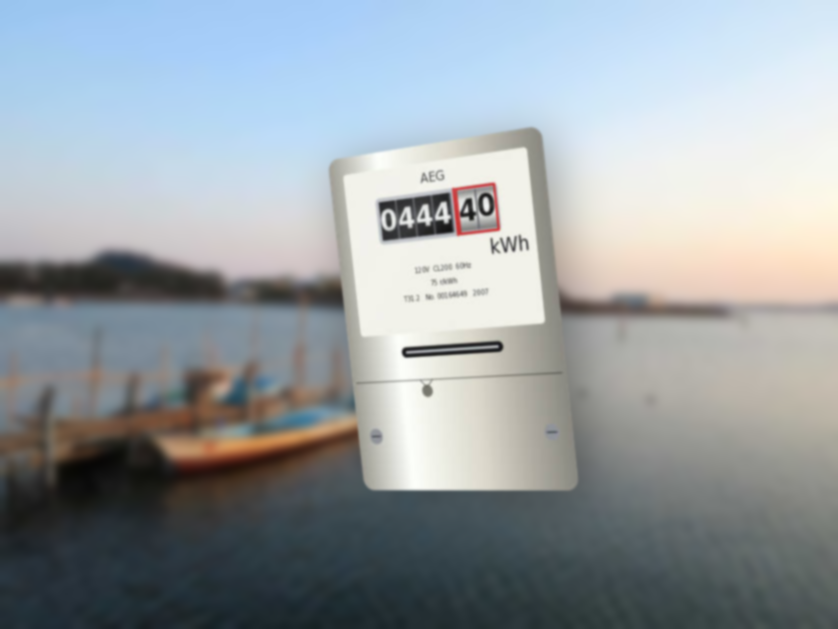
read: 444.40 kWh
